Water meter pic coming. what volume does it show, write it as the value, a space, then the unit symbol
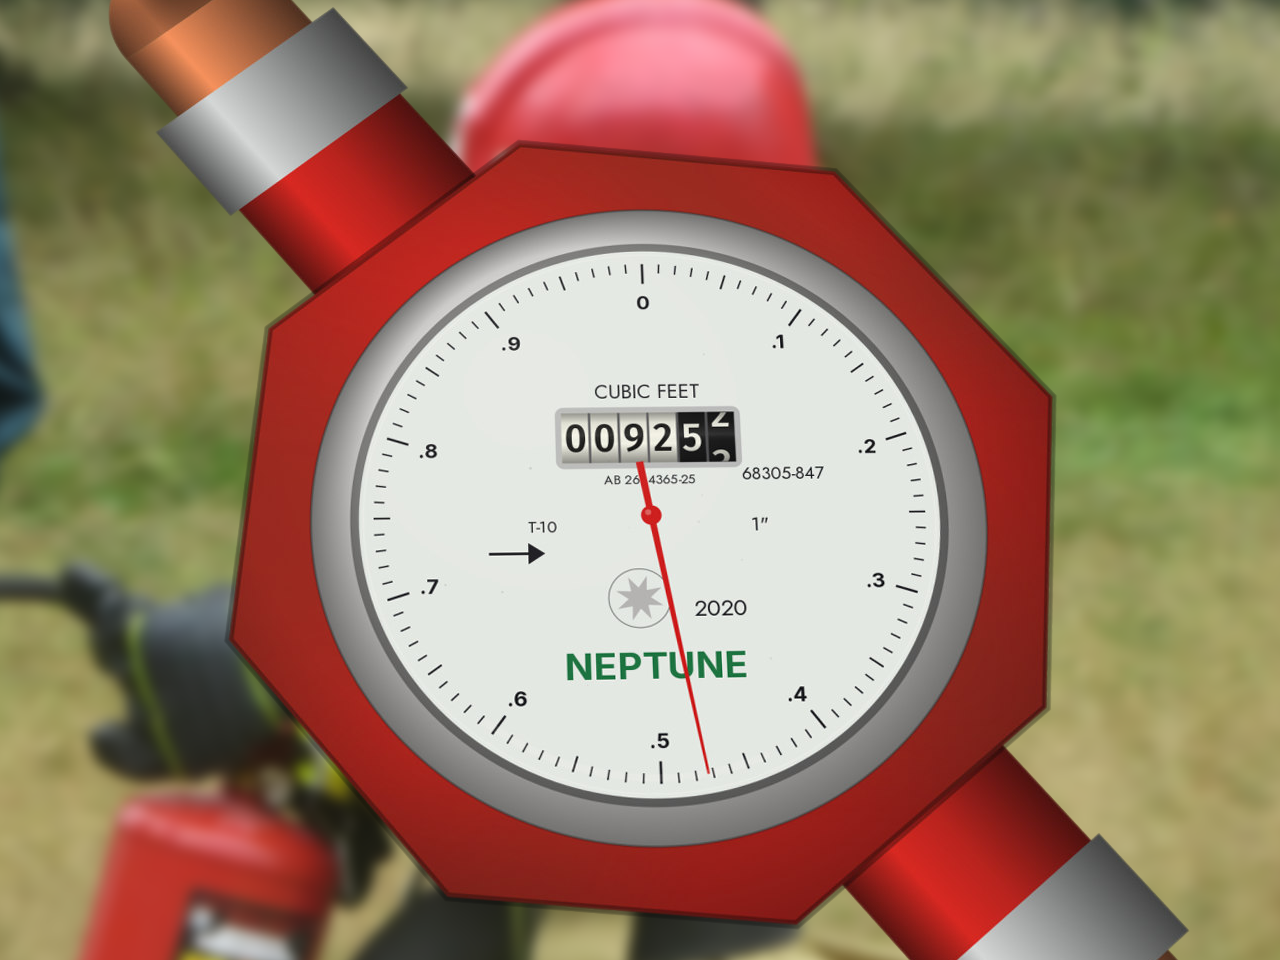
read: 9252.47 ft³
